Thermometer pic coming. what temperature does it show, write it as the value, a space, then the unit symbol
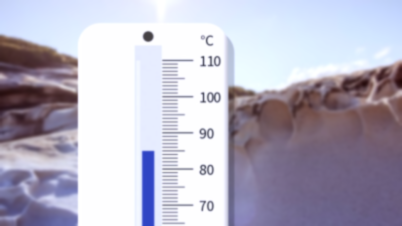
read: 85 °C
